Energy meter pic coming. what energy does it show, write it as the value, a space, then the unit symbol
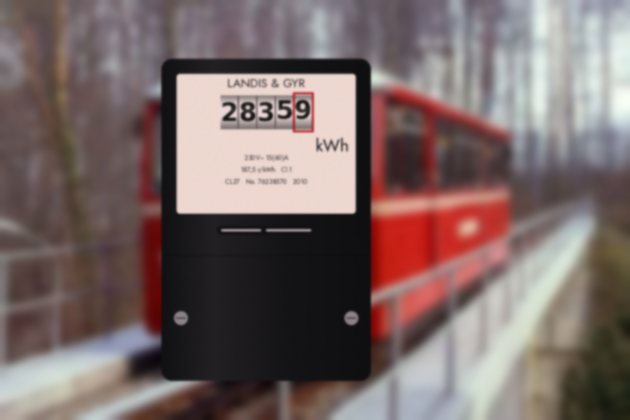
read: 2835.9 kWh
